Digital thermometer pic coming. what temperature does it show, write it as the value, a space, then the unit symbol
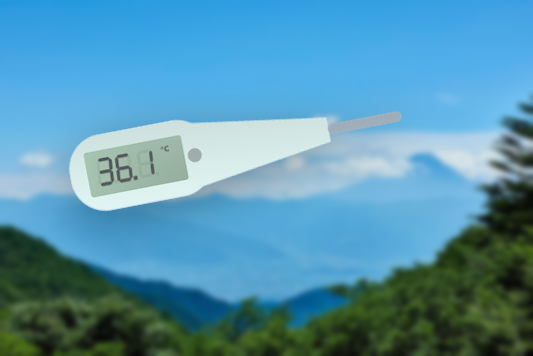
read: 36.1 °C
